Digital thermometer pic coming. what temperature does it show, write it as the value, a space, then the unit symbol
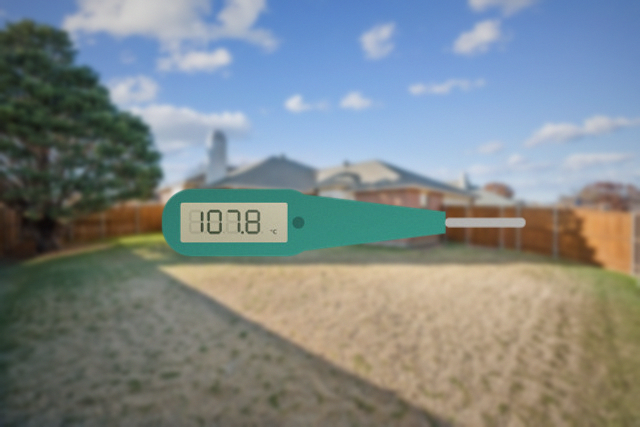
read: 107.8 °C
